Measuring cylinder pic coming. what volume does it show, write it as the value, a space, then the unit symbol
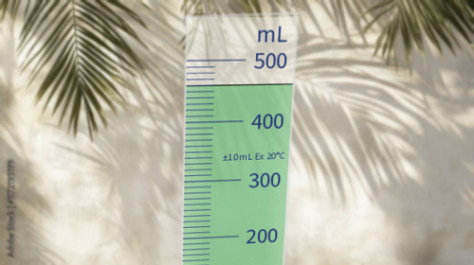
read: 460 mL
